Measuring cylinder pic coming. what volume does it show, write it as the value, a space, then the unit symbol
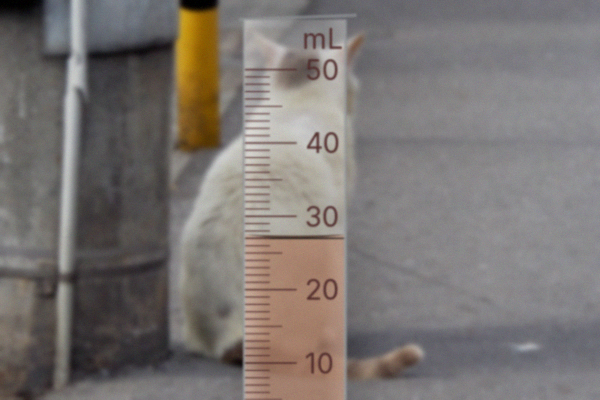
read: 27 mL
